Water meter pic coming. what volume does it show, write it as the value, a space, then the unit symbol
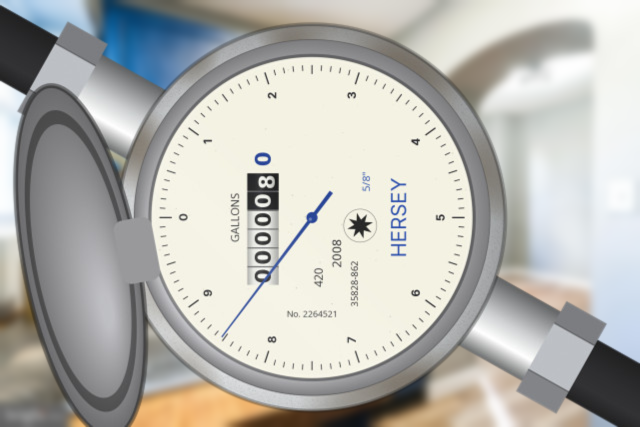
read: 78.5 gal
